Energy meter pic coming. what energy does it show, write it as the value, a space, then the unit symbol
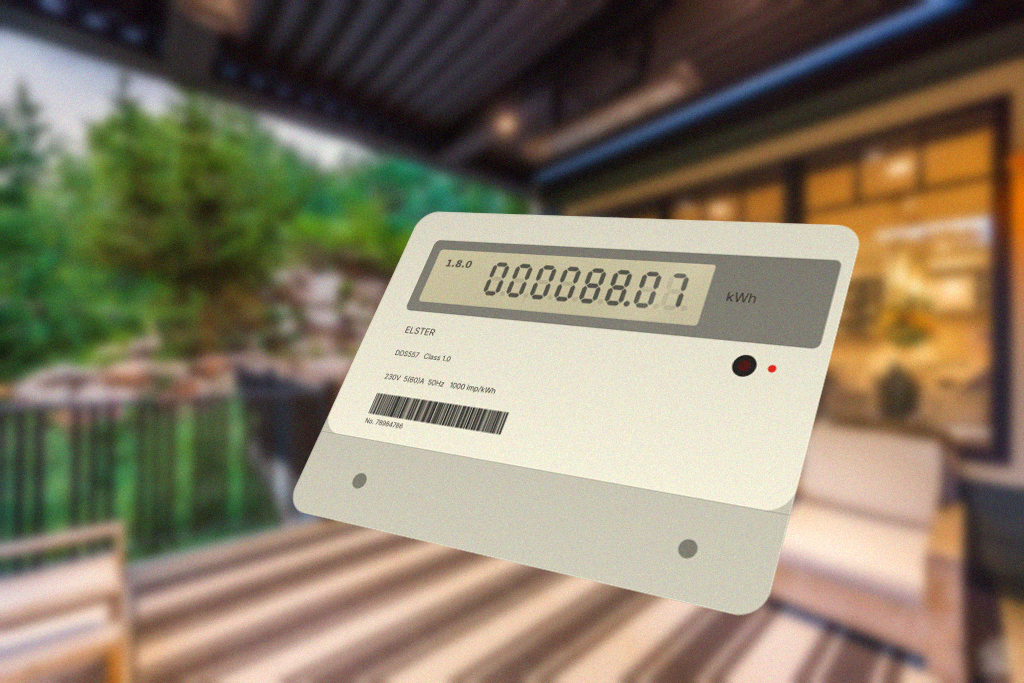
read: 88.07 kWh
